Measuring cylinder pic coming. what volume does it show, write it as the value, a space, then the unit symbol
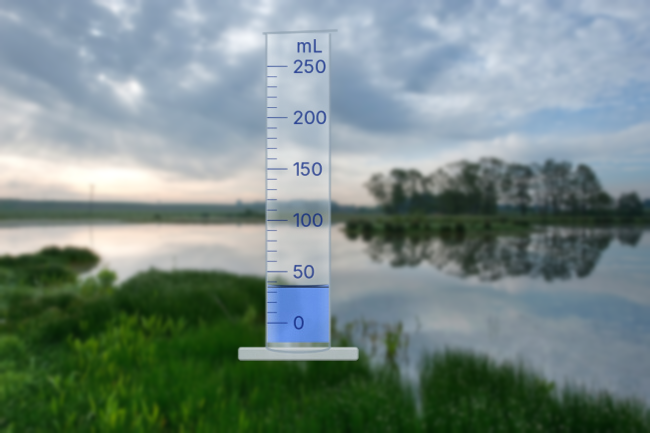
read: 35 mL
